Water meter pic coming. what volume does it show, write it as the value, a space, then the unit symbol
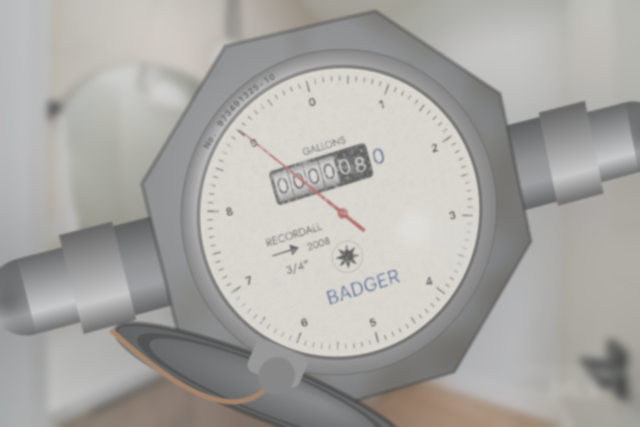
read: 79.0 gal
